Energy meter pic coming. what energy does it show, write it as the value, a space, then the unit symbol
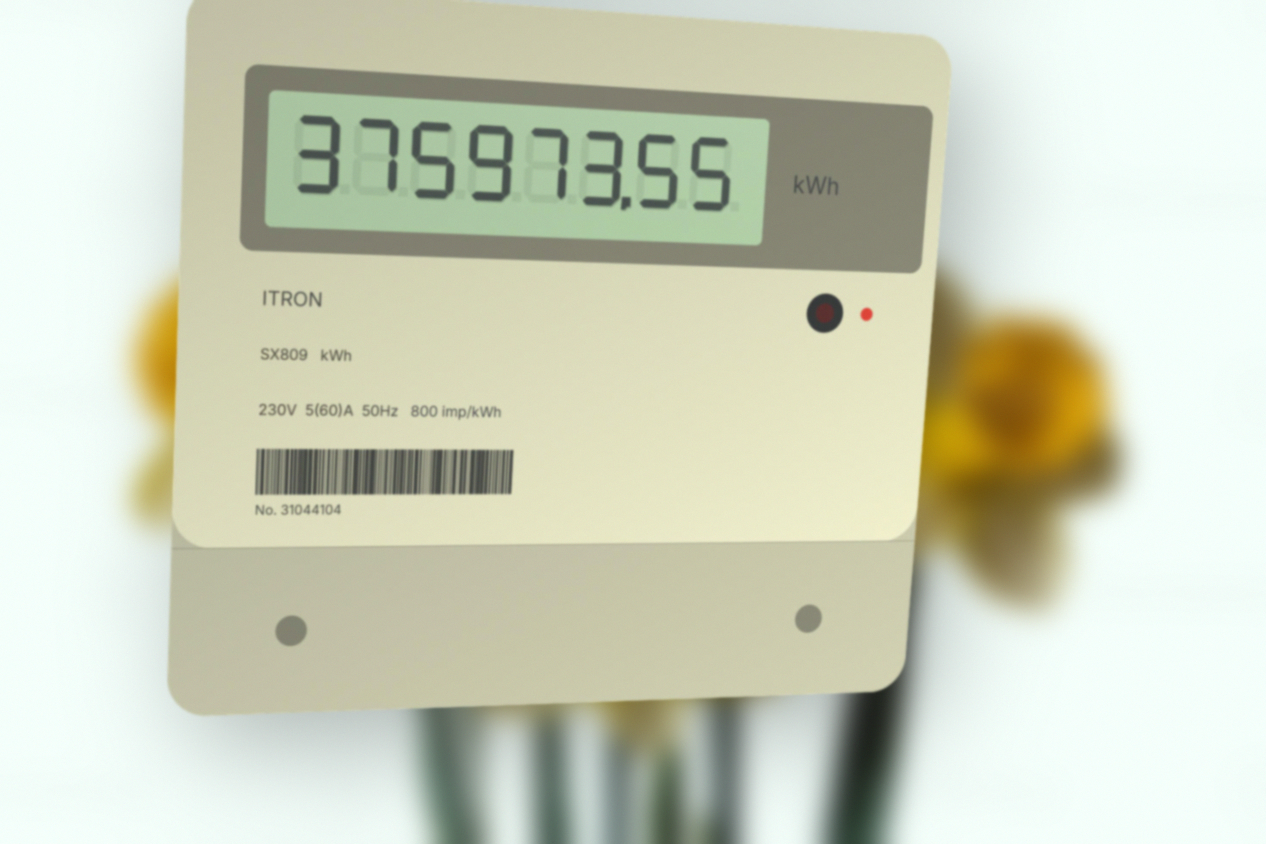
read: 375973.55 kWh
